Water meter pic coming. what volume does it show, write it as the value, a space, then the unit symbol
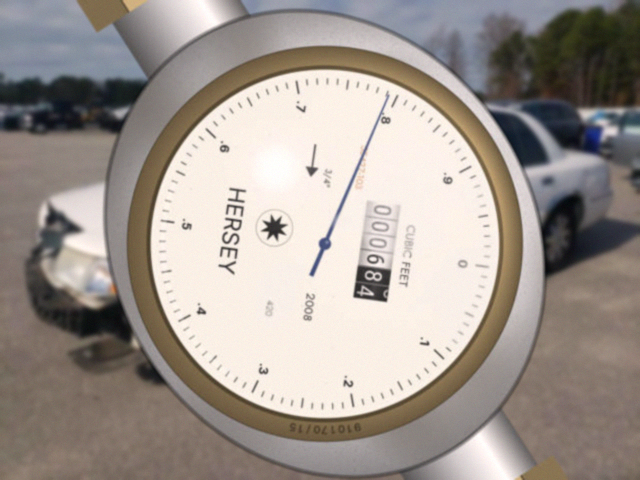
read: 683.79 ft³
